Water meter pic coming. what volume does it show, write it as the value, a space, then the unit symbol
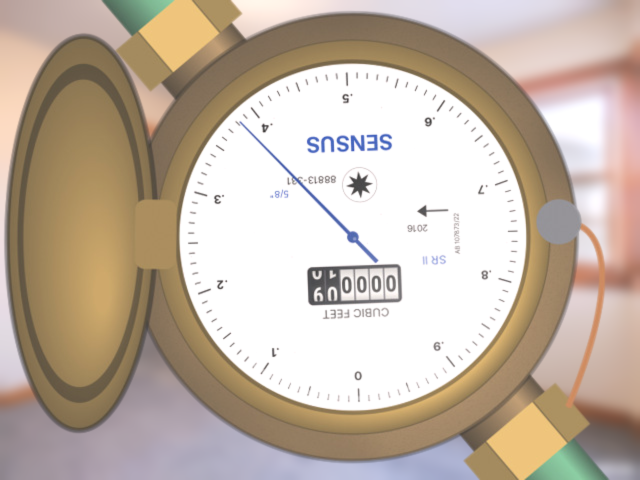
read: 9.38 ft³
